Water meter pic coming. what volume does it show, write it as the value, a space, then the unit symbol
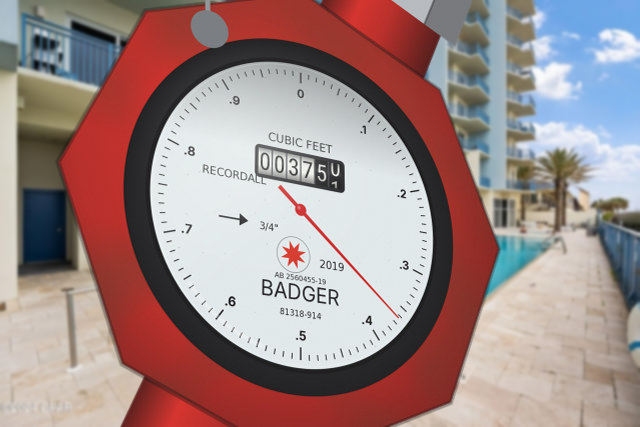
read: 3750.36 ft³
